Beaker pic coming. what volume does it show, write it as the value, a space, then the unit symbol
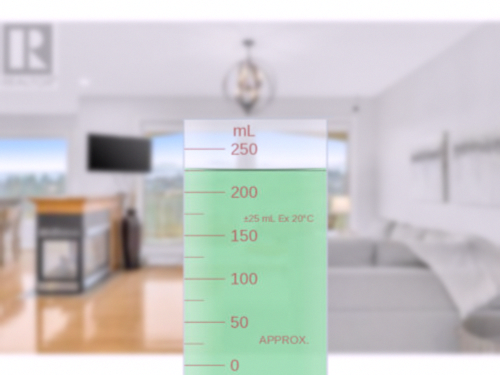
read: 225 mL
